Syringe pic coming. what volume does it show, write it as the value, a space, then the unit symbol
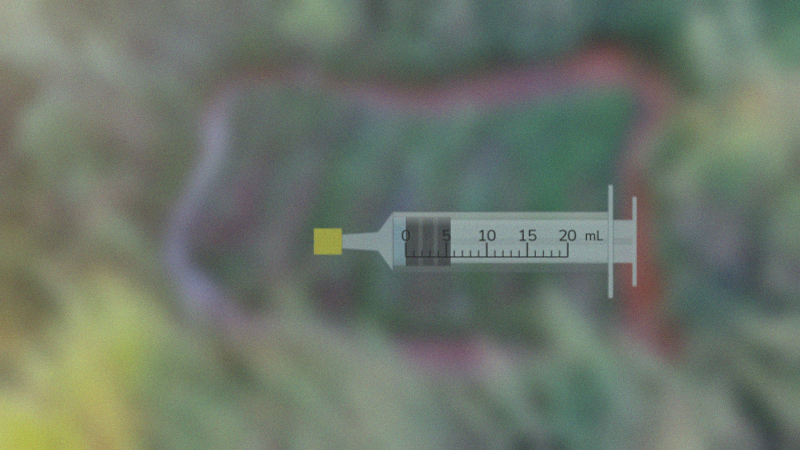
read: 0 mL
